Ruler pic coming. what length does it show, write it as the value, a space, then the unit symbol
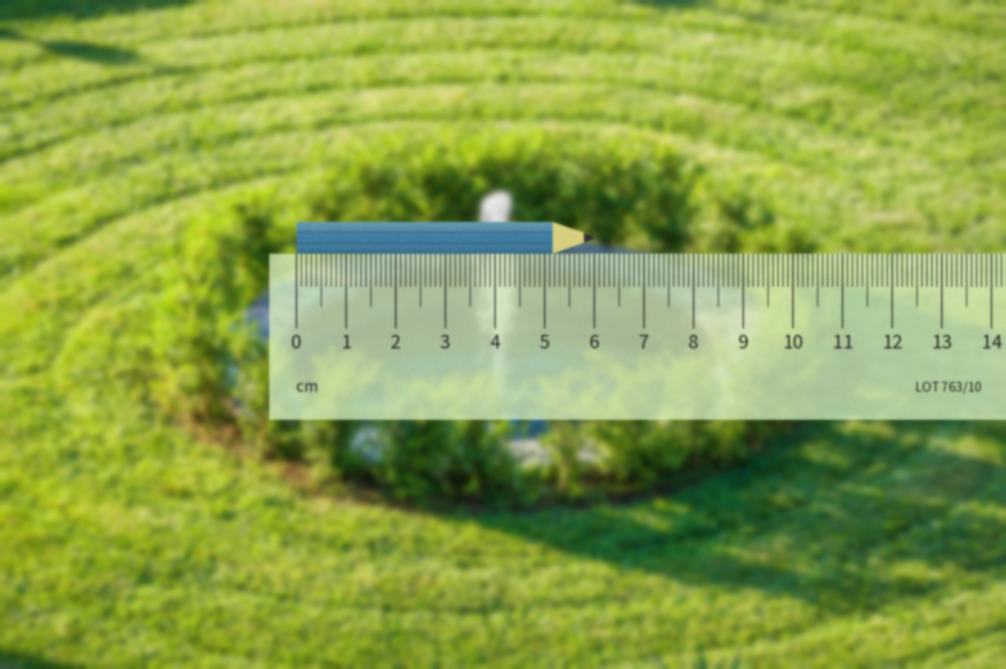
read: 6 cm
